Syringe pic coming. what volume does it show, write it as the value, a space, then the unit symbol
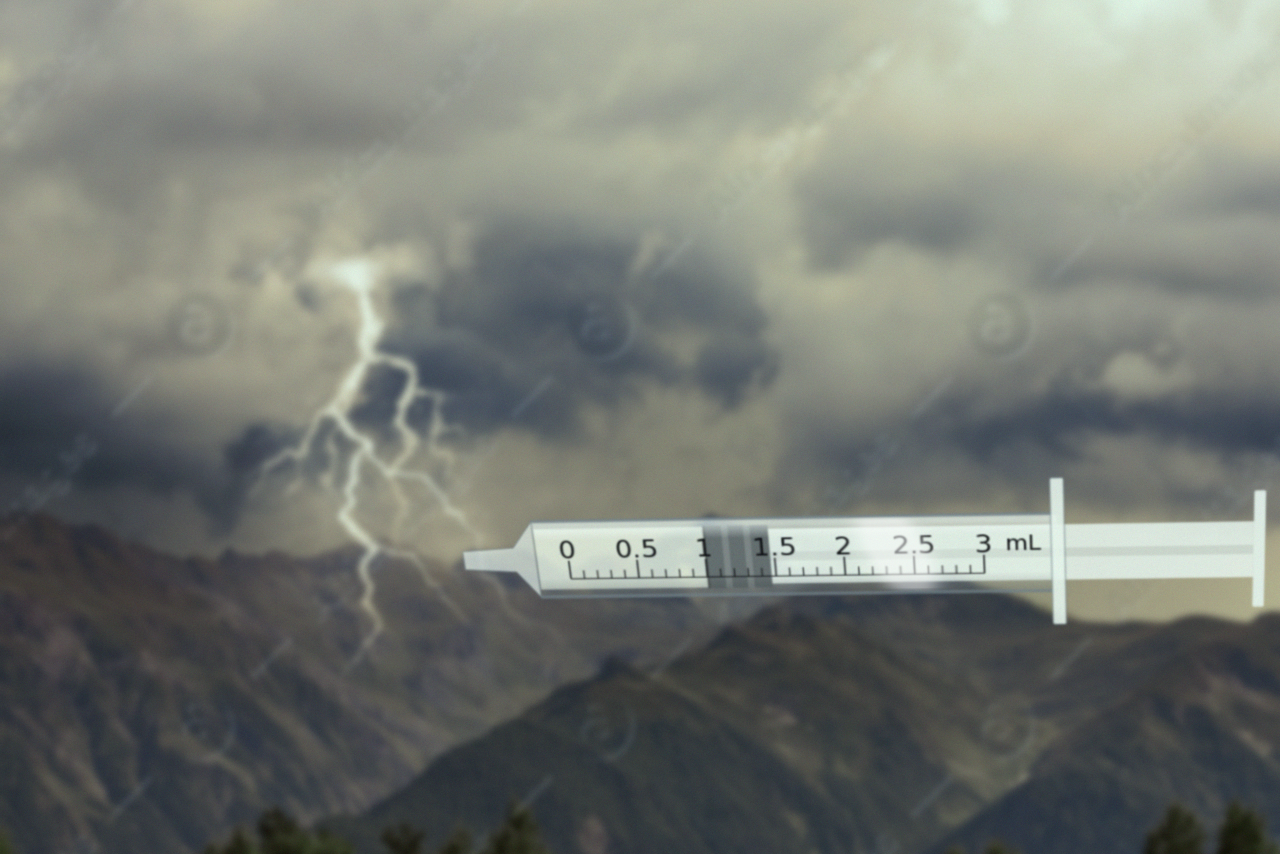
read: 1 mL
